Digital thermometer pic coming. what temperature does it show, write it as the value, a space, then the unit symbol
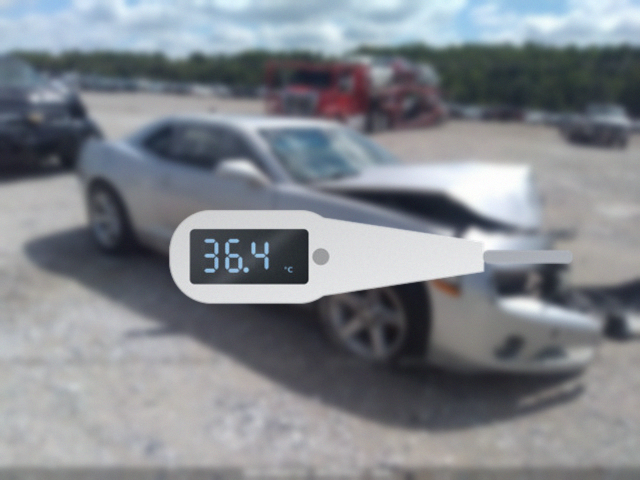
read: 36.4 °C
